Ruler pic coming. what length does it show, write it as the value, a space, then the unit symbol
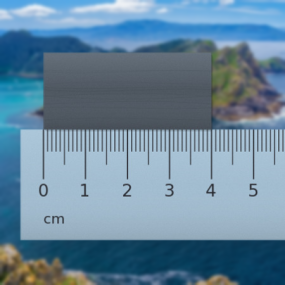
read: 4 cm
